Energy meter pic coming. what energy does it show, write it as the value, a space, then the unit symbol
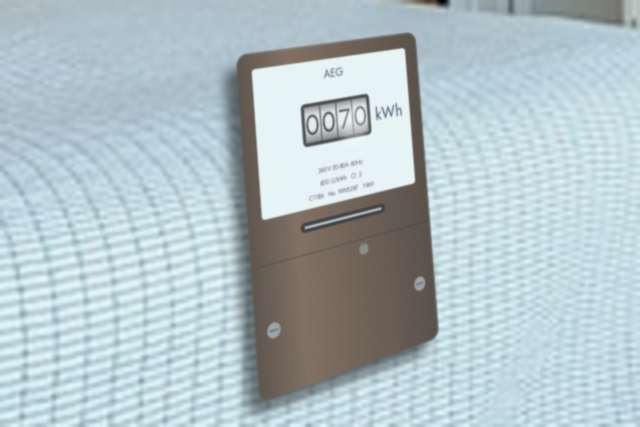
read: 70 kWh
